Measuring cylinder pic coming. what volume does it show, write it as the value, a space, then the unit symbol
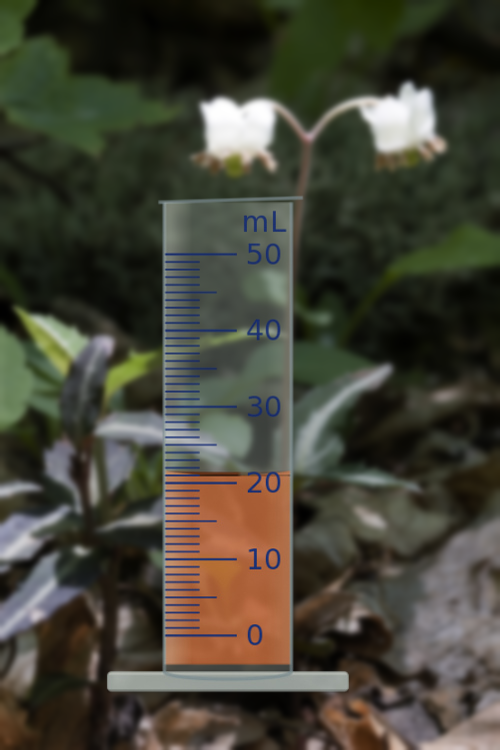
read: 21 mL
